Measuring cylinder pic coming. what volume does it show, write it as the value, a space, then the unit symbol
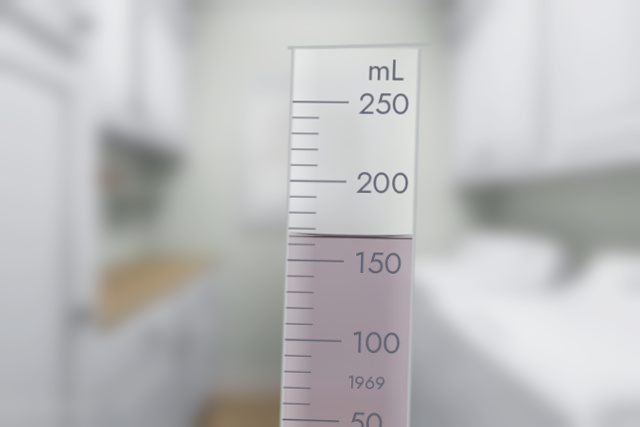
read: 165 mL
